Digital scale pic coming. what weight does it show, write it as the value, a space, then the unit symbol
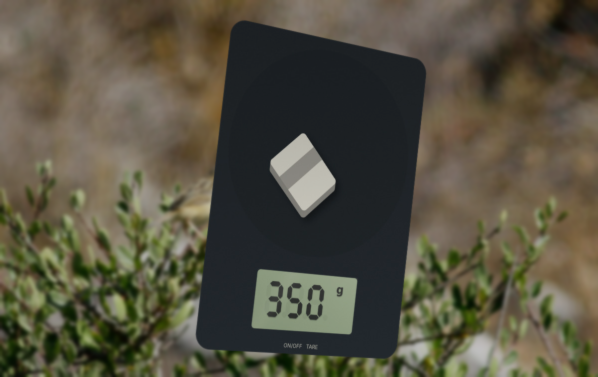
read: 350 g
